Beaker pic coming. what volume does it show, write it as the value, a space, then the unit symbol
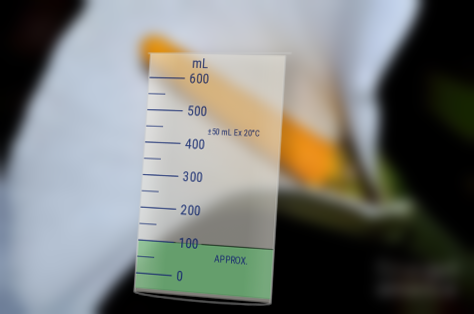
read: 100 mL
